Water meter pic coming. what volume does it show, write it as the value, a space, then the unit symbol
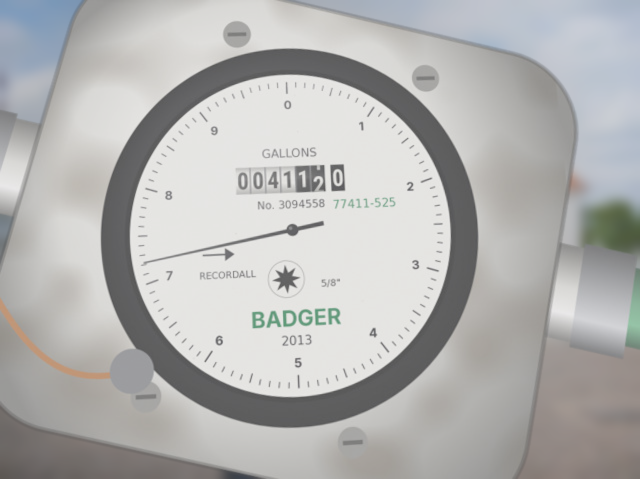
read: 41117.2 gal
